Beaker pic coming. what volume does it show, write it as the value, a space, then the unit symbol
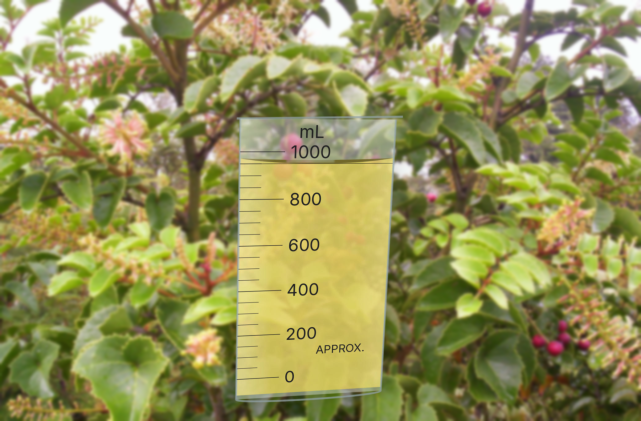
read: 950 mL
